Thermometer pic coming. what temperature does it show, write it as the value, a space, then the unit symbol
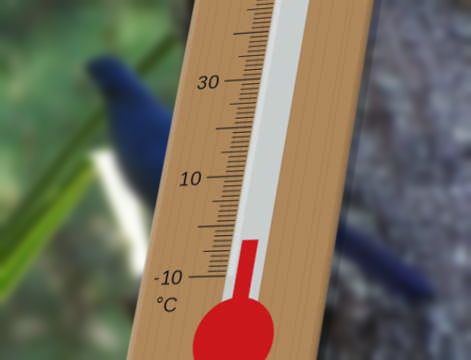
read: -3 °C
